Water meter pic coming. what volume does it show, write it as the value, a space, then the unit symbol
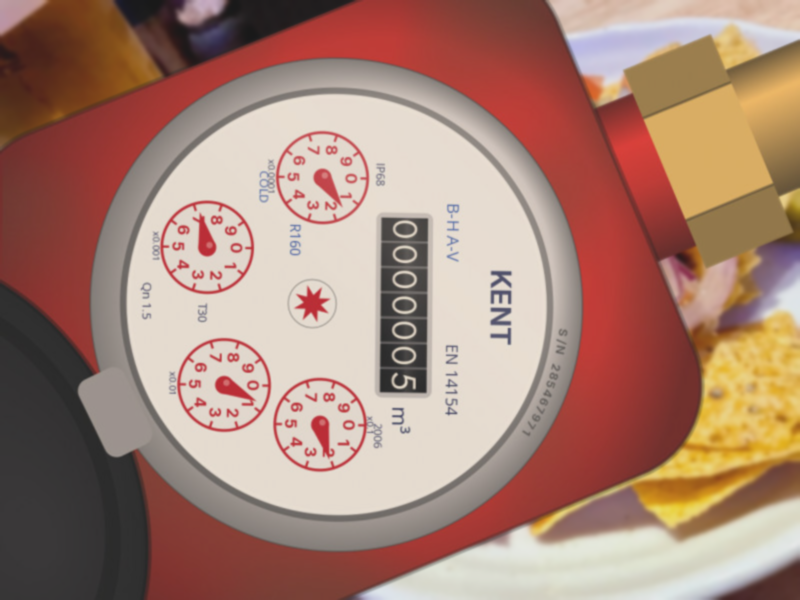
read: 5.2071 m³
